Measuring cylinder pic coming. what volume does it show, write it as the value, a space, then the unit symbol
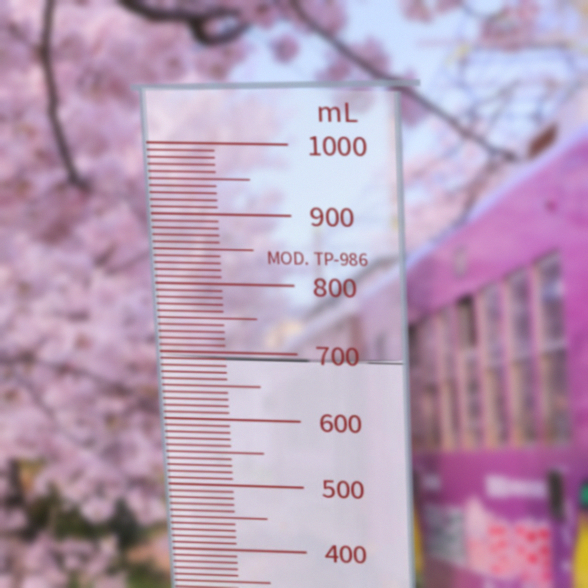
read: 690 mL
